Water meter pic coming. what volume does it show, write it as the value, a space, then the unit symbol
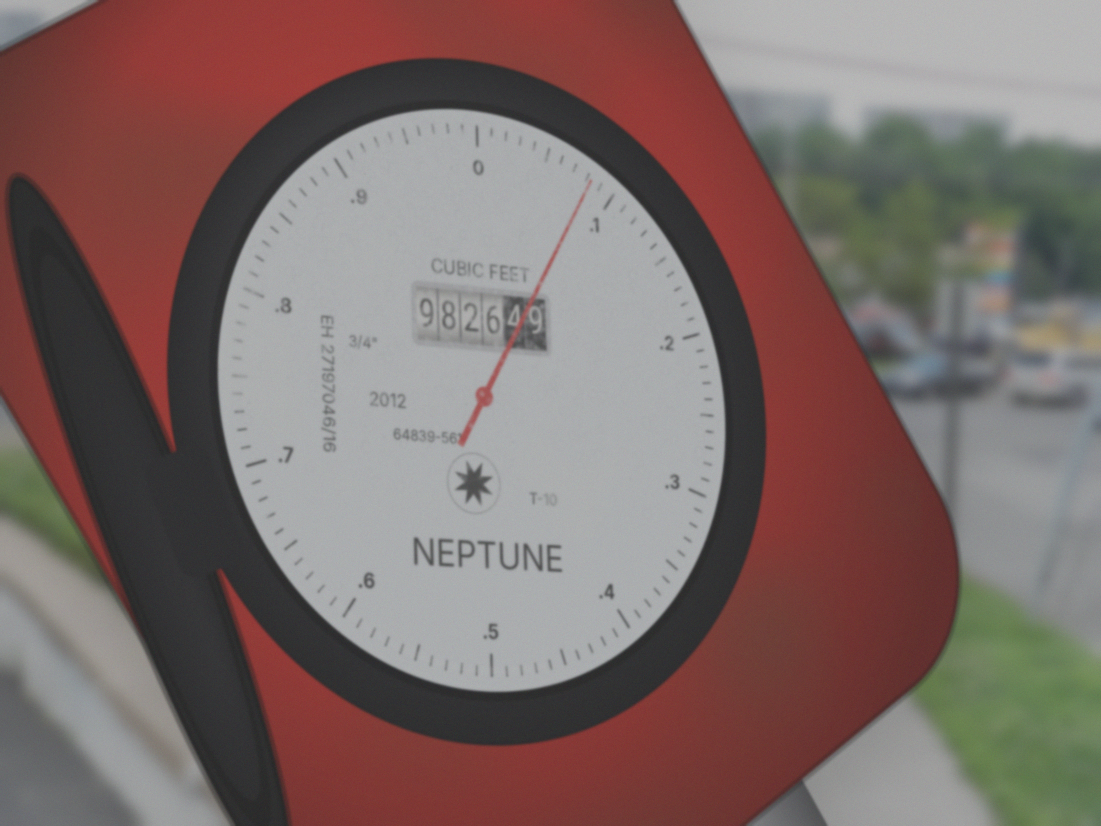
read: 982649.08 ft³
